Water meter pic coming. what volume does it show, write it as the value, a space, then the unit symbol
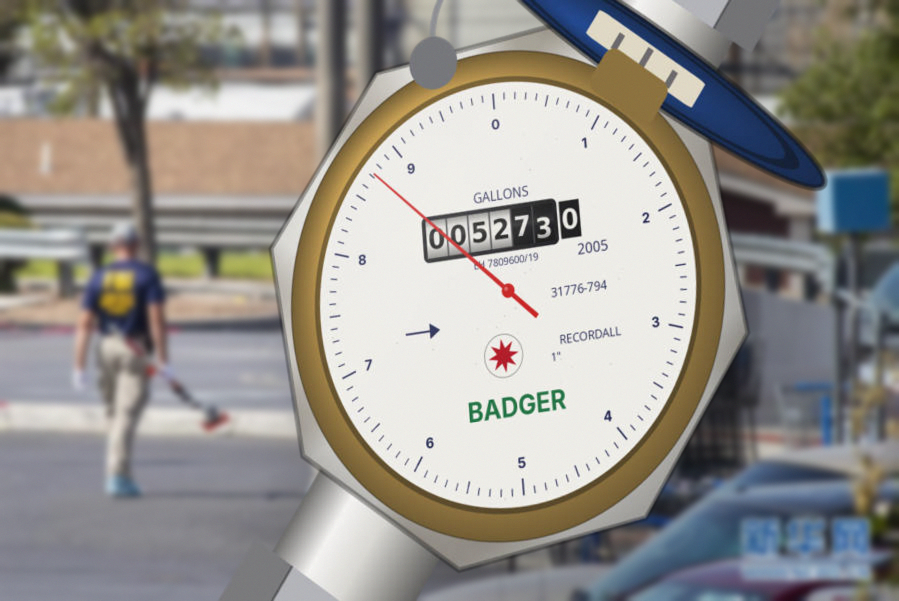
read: 52728.7 gal
